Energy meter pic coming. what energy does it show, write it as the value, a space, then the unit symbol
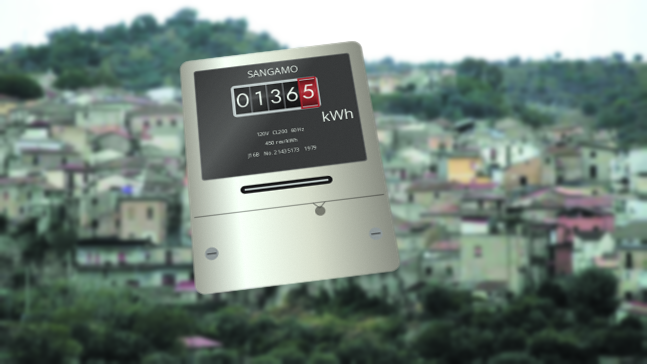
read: 136.5 kWh
